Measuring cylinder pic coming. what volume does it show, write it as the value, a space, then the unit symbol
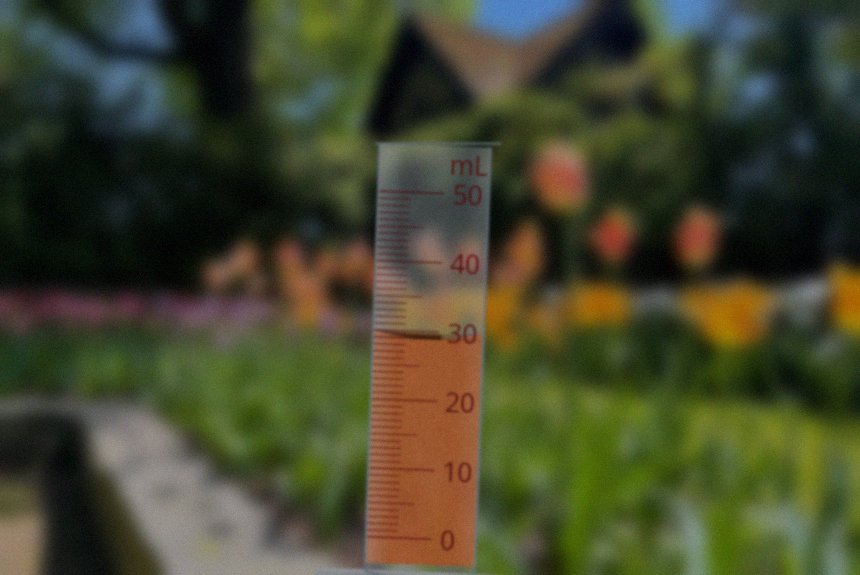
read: 29 mL
